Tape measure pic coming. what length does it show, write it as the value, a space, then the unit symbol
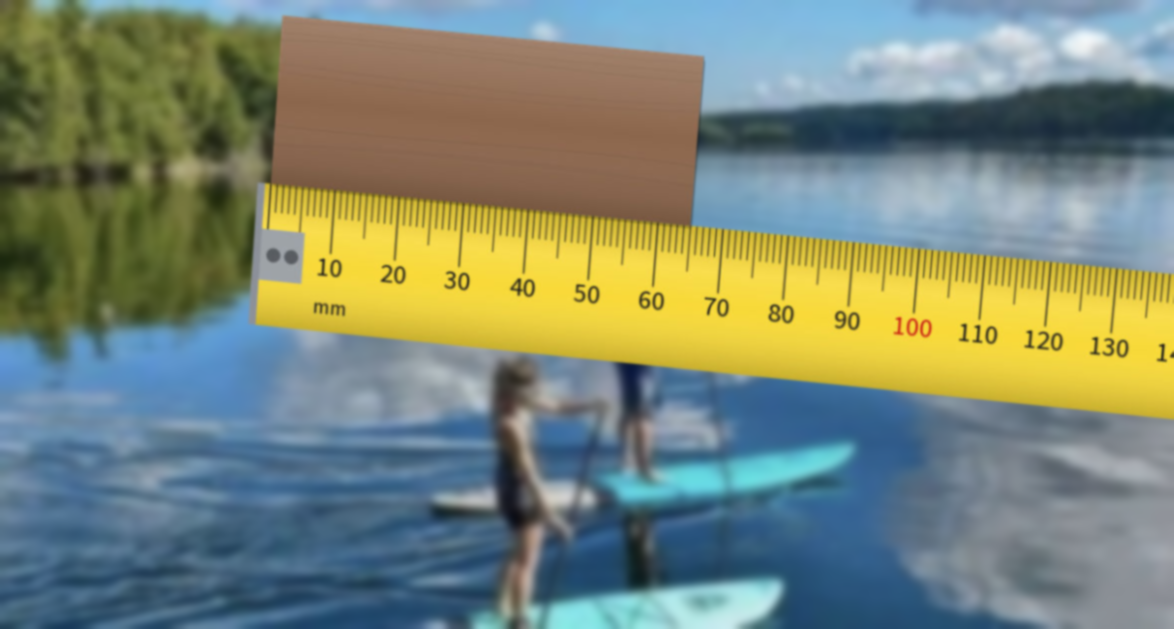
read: 65 mm
